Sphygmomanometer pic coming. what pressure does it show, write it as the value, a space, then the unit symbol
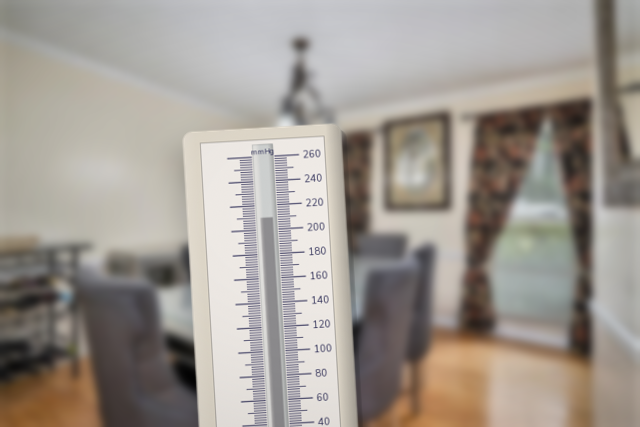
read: 210 mmHg
